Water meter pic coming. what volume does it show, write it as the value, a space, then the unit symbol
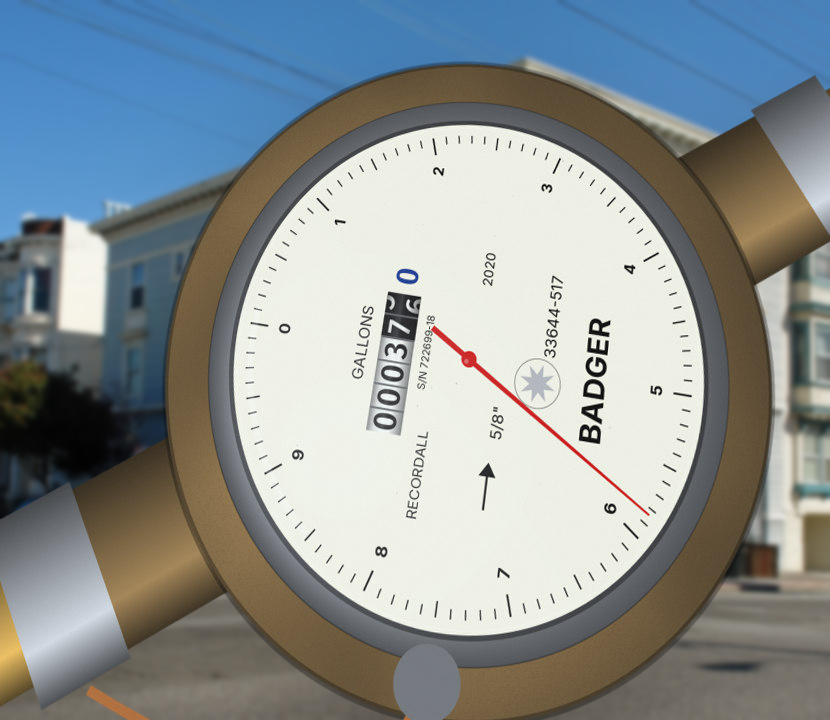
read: 3755.8 gal
